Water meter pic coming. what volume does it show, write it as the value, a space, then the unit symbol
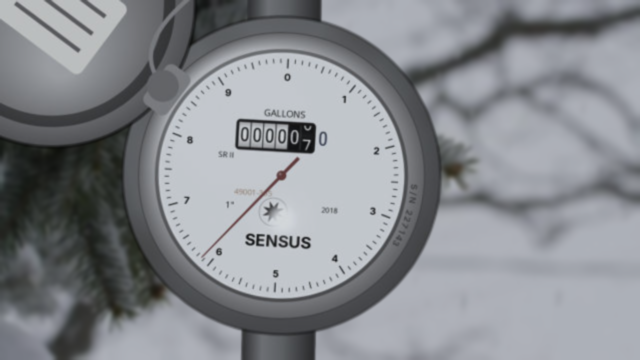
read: 66.1 gal
